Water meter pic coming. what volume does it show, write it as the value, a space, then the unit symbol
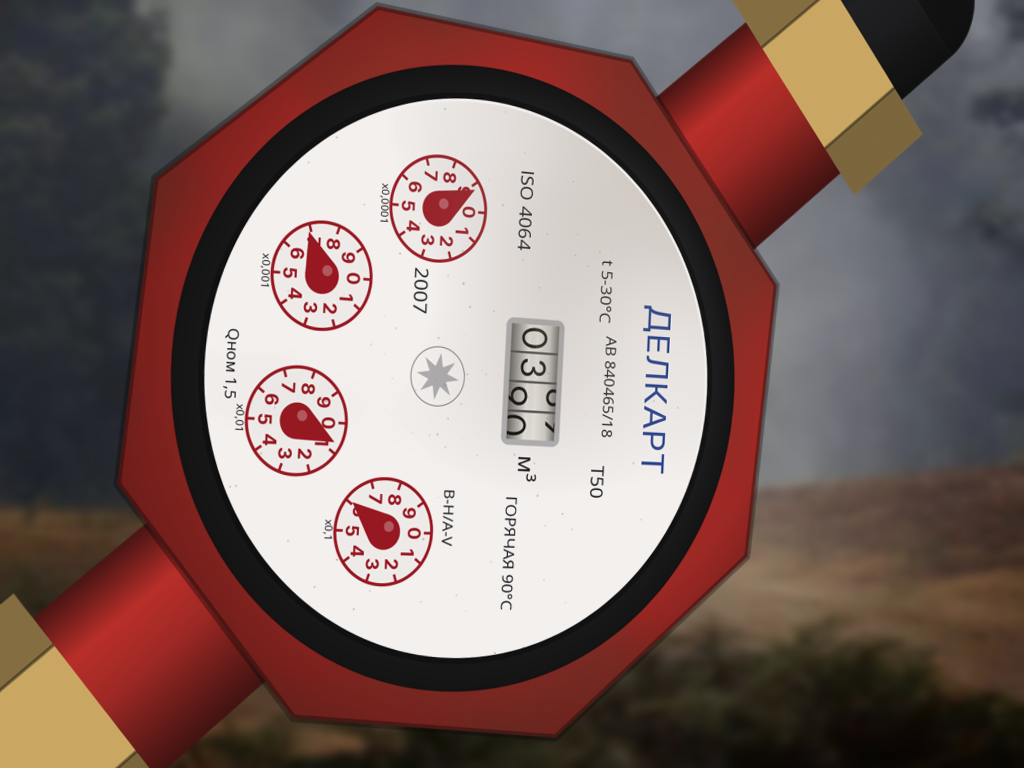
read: 389.6069 m³
